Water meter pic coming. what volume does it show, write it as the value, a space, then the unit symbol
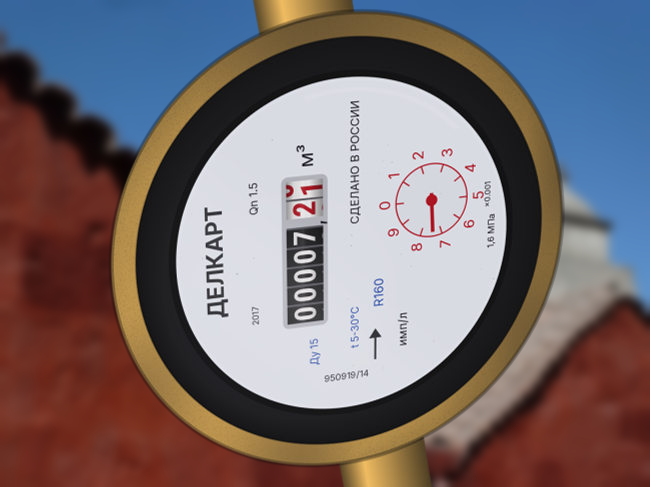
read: 7.207 m³
